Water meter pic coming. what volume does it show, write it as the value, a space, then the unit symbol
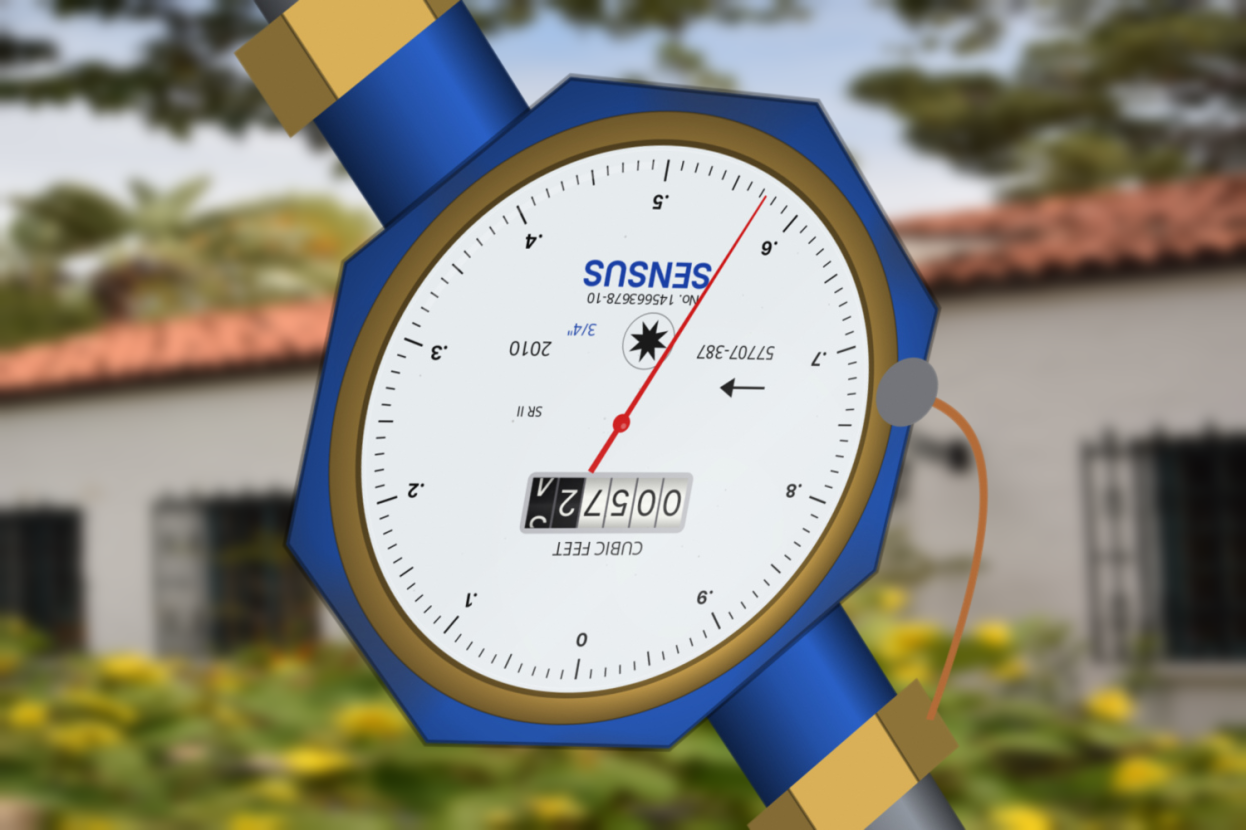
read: 5723.57 ft³
